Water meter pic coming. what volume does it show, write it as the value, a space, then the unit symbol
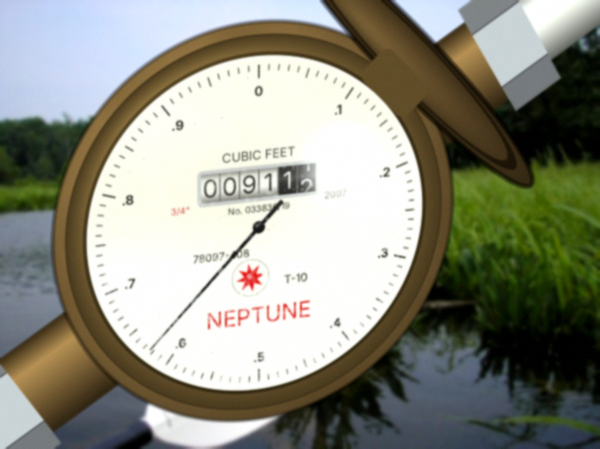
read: 9111.62 ft³
